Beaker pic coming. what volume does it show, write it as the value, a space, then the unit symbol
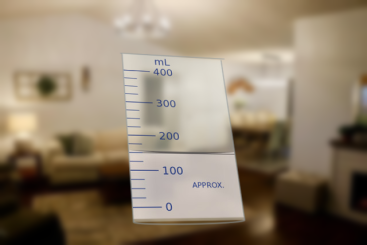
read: 150 mL
